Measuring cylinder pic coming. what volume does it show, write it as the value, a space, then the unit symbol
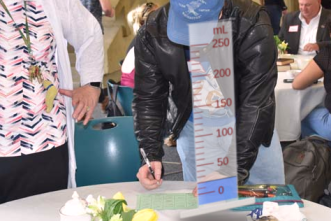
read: 20 mL
